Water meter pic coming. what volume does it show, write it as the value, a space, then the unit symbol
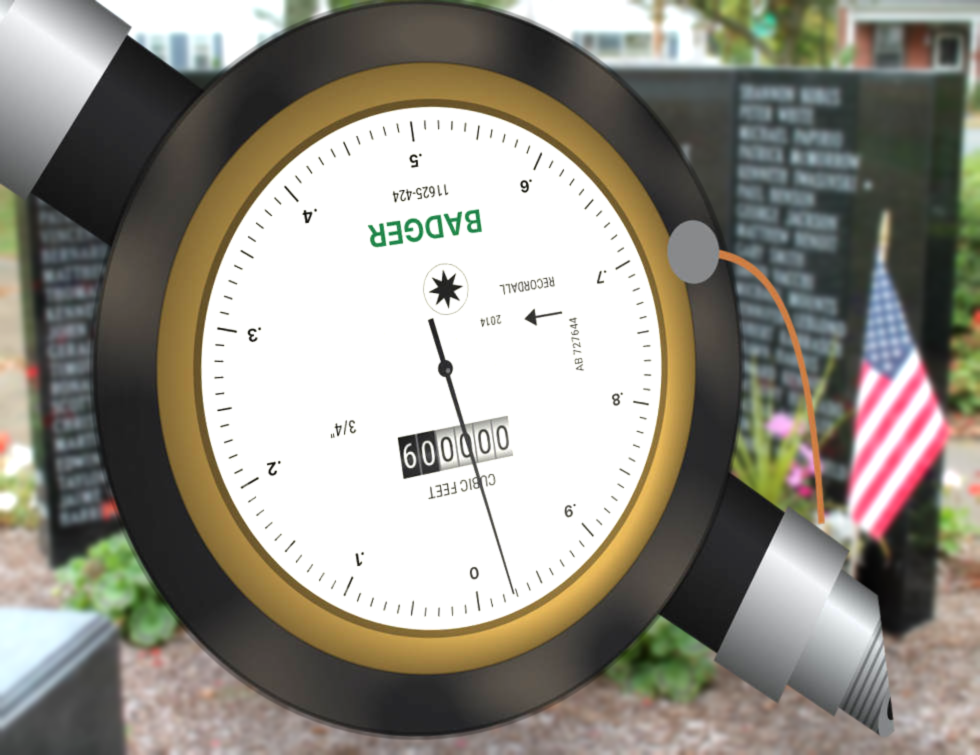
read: 8.97 ft³
